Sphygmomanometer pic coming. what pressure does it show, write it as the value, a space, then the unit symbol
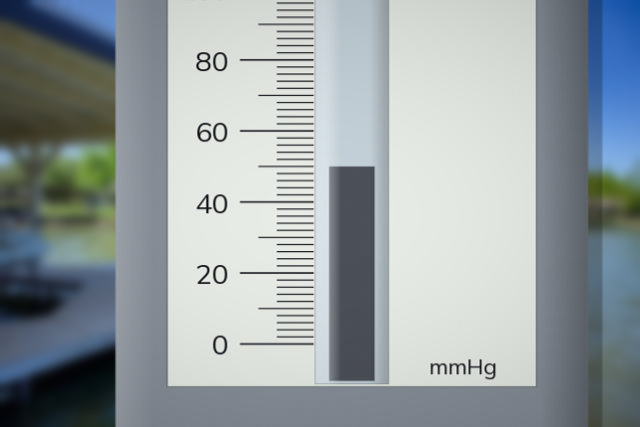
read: 50 mmHg
